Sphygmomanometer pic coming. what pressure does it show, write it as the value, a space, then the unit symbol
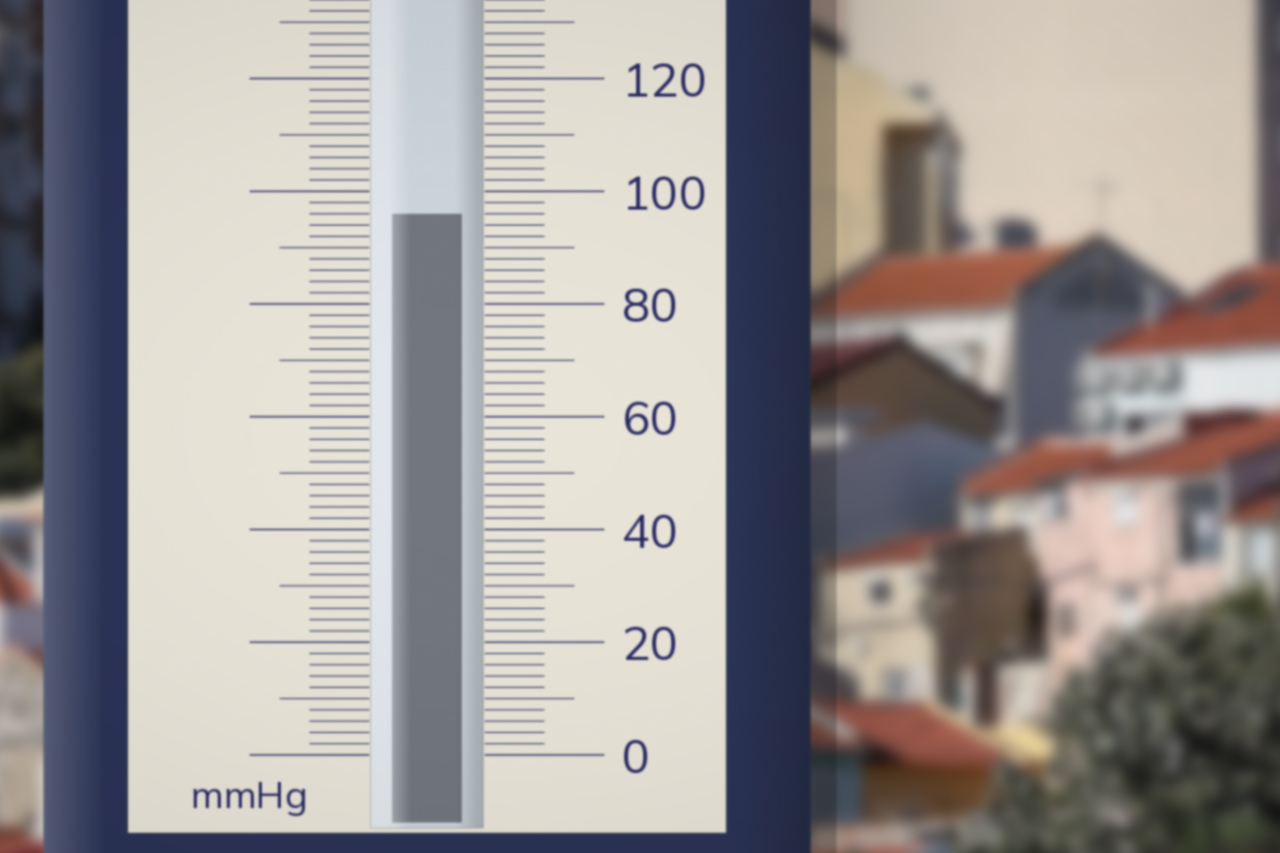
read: 96 mmHg
